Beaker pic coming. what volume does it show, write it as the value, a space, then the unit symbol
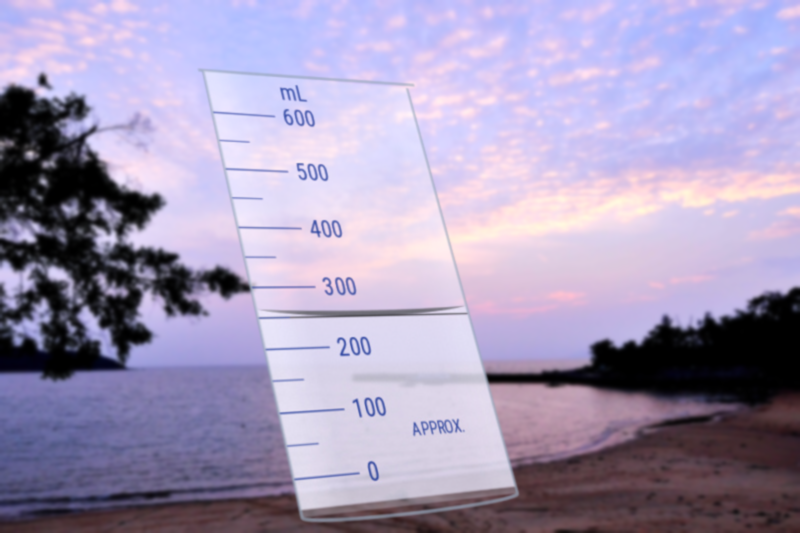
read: 250 mL
